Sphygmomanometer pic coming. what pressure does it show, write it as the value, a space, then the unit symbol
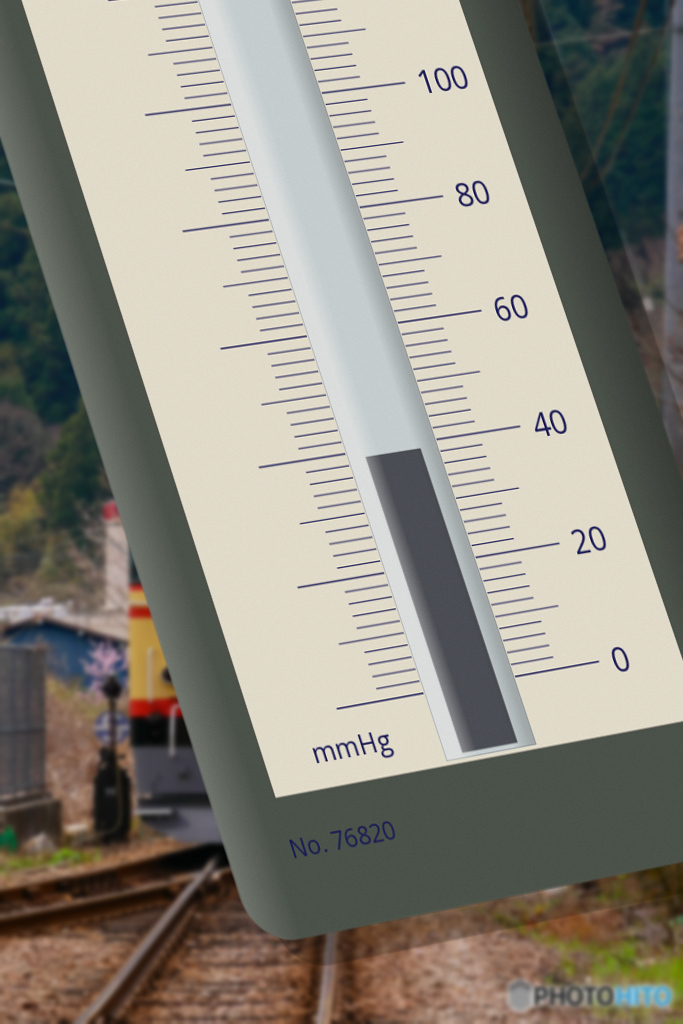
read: 39 mmHg
